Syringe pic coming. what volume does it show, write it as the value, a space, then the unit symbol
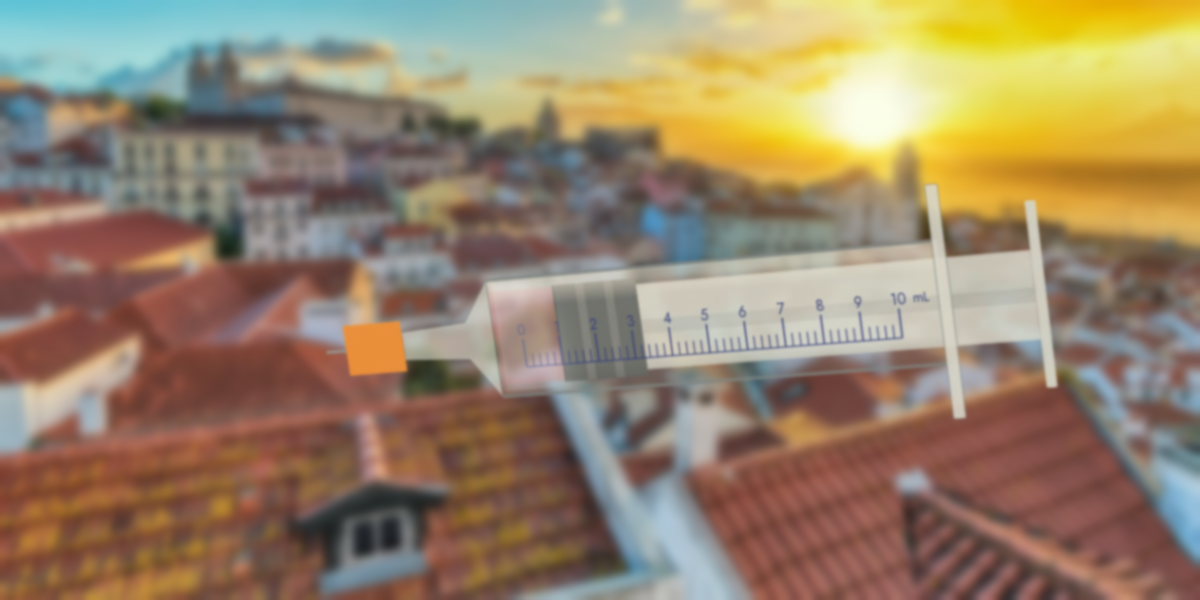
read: 1 mL
